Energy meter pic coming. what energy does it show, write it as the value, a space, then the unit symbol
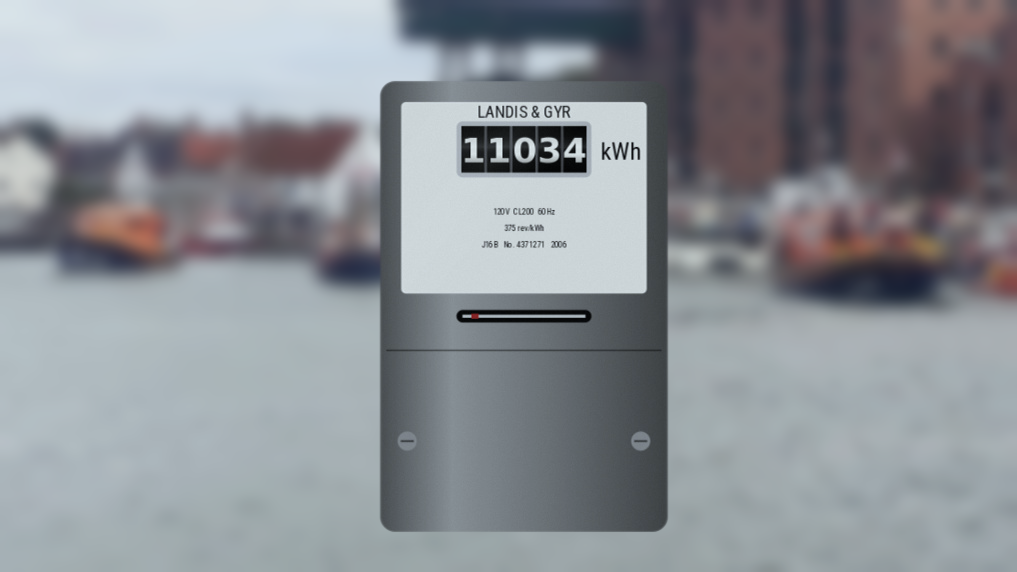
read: 11034 kWh
